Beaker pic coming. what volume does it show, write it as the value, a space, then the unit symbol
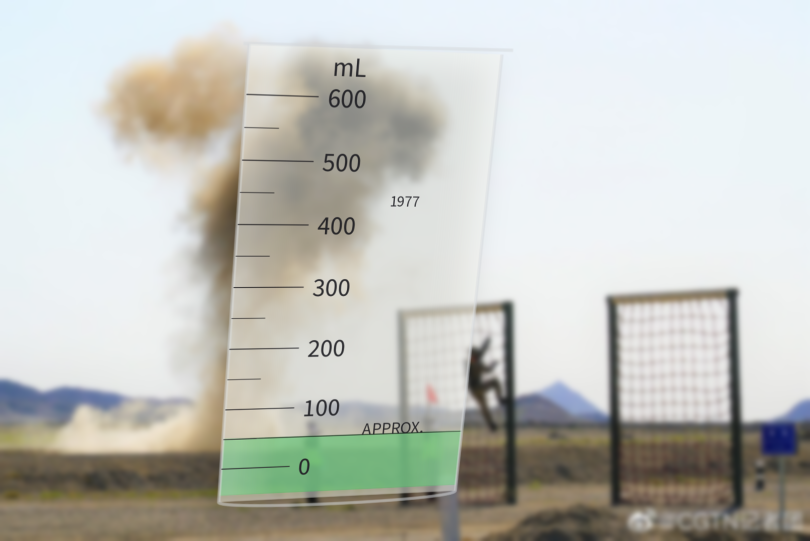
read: 50 mL
